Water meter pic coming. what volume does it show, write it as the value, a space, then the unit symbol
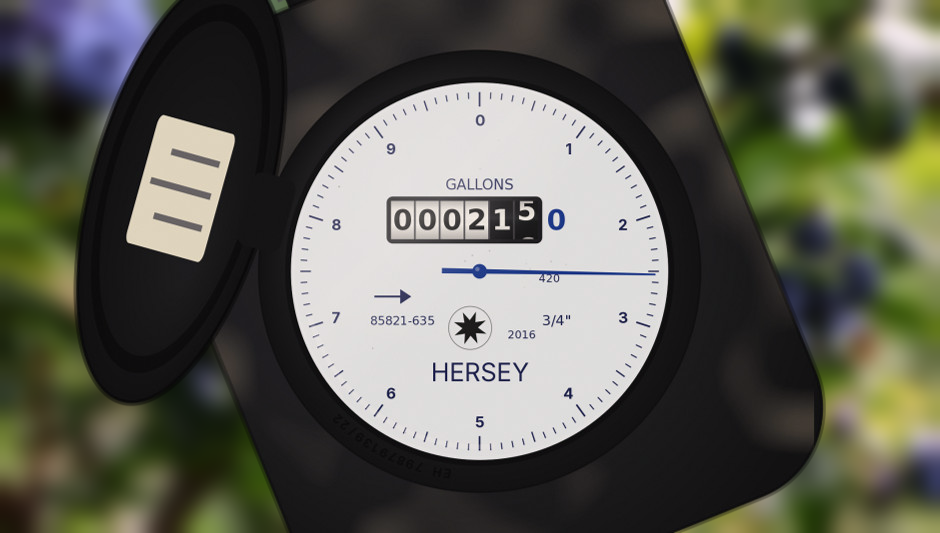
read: 2152.5 gal
